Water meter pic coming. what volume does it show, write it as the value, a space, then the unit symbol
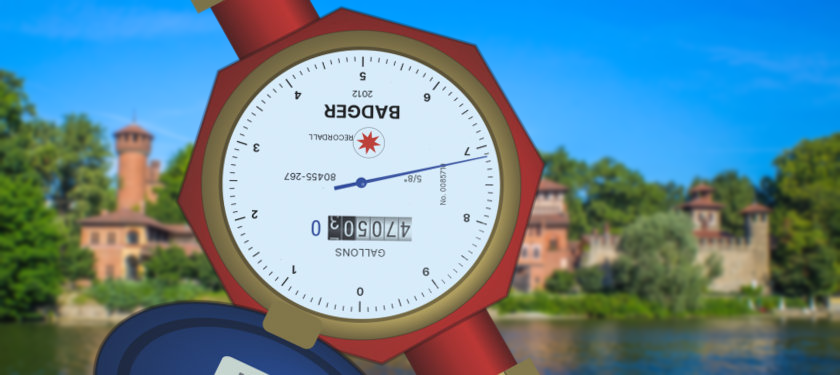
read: 4705027.1 gal
